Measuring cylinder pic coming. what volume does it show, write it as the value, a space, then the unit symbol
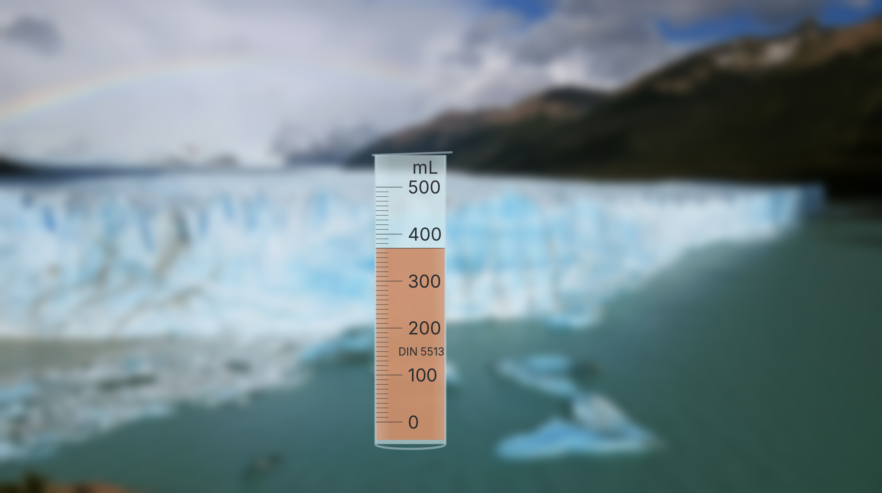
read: 370 mL
